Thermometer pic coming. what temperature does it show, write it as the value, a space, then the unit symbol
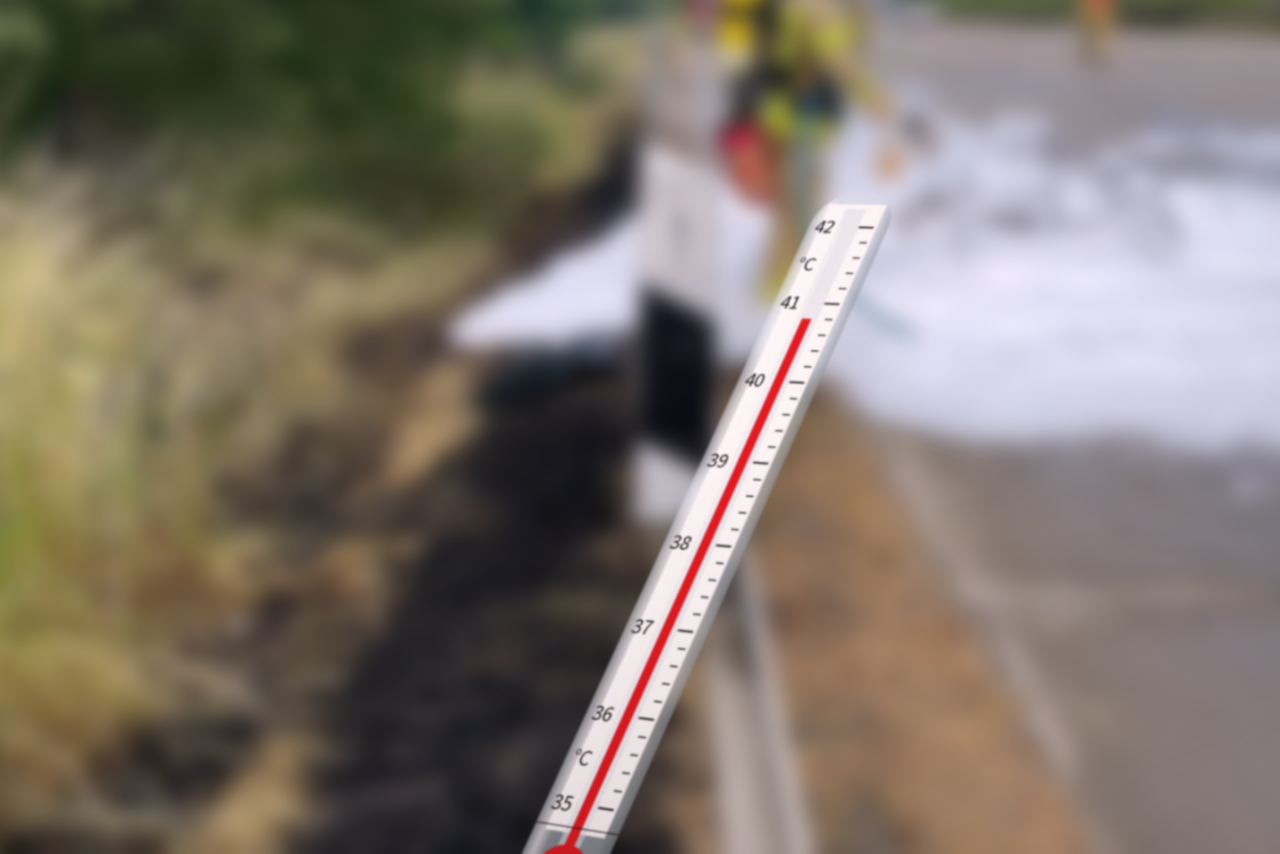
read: 40.8 °C
